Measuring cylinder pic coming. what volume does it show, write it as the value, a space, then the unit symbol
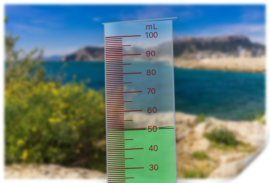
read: 50 mL
